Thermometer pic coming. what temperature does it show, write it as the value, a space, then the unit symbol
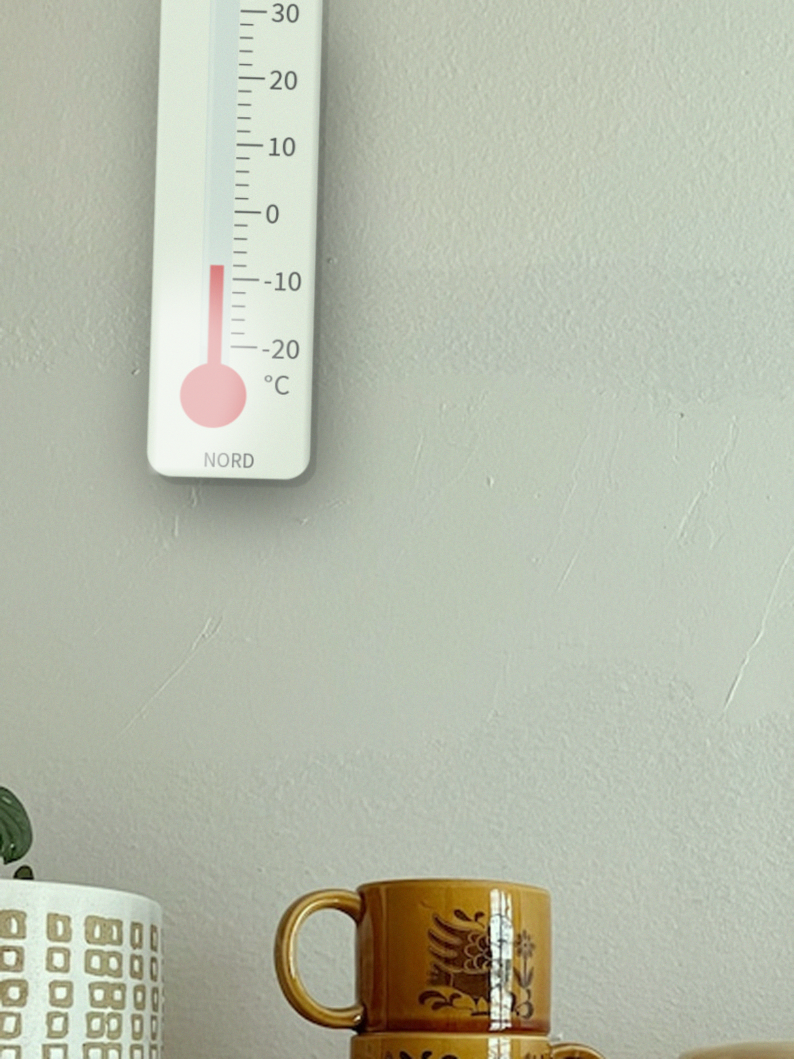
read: -8 °C
